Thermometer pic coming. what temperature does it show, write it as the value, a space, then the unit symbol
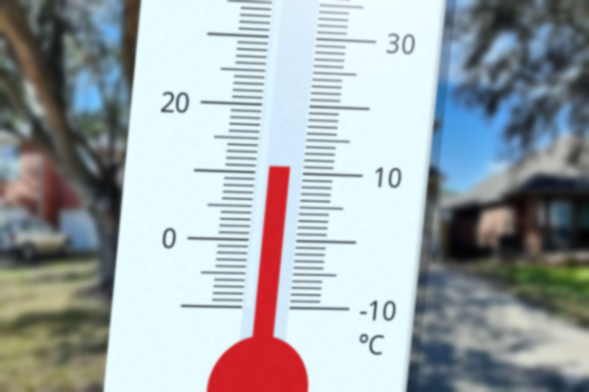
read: 11 °C
